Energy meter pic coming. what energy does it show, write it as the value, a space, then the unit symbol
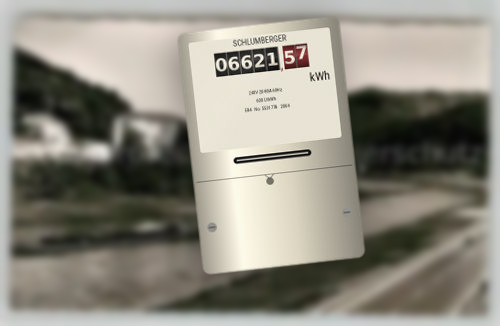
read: 6621.57 kWh
